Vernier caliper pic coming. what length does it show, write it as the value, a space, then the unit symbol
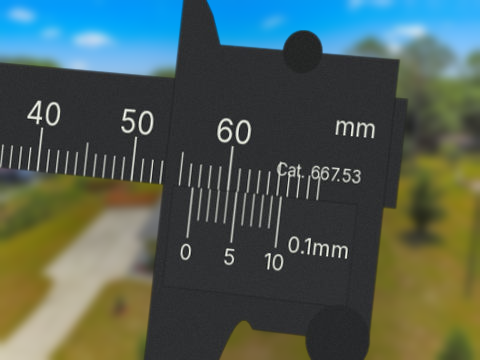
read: 56.4 mm
